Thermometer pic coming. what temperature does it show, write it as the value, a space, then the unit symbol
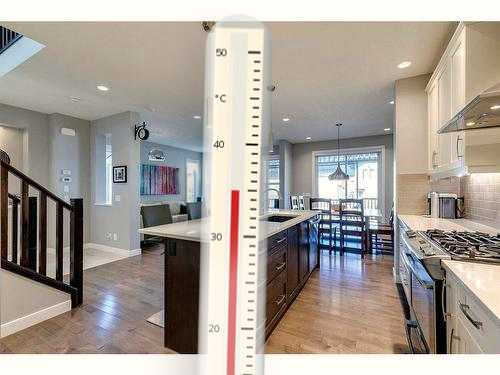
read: 35 °C
